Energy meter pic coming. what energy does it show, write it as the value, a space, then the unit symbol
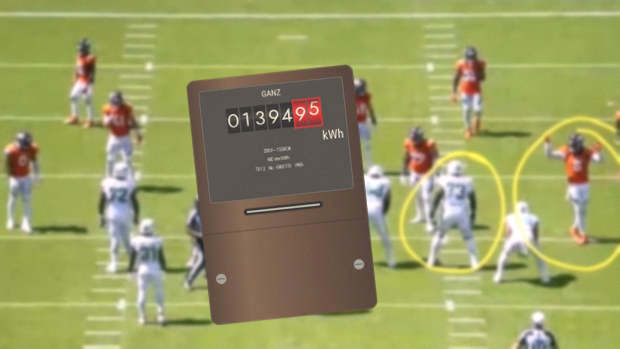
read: 1394.95 kWh
